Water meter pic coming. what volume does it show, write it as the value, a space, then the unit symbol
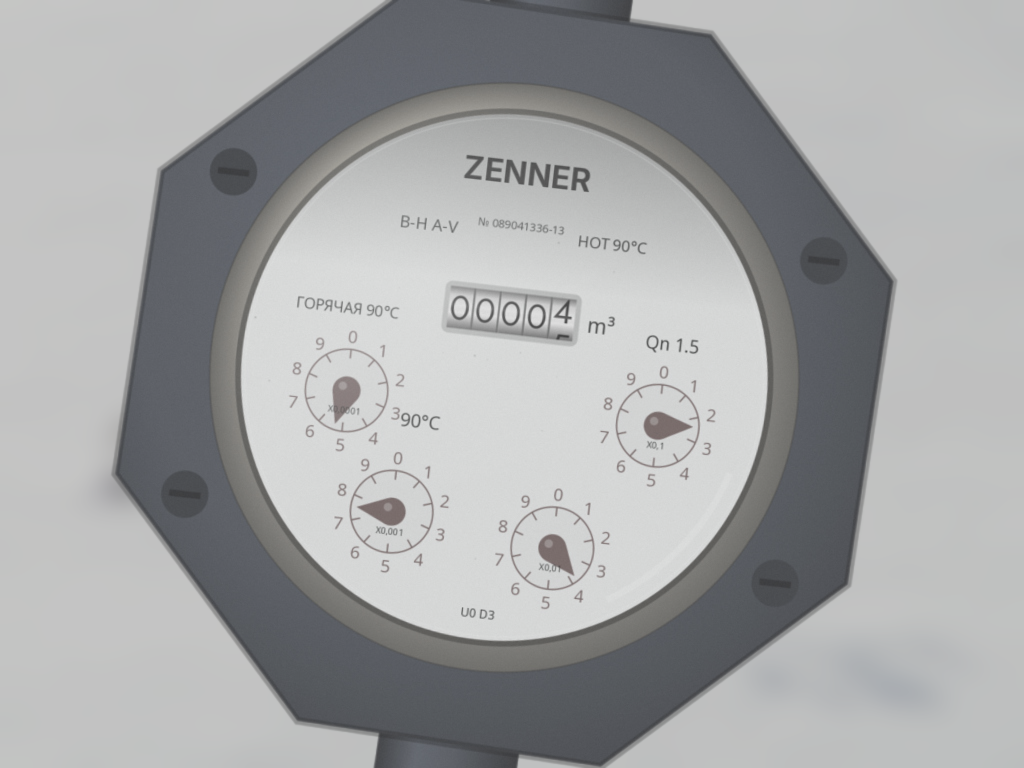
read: 4.2375 m³
